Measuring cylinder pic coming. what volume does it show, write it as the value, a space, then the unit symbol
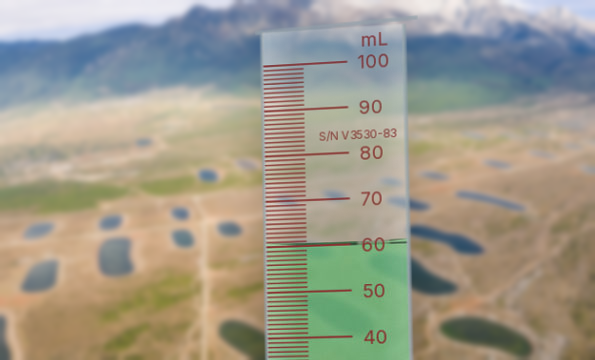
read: 60 mL
